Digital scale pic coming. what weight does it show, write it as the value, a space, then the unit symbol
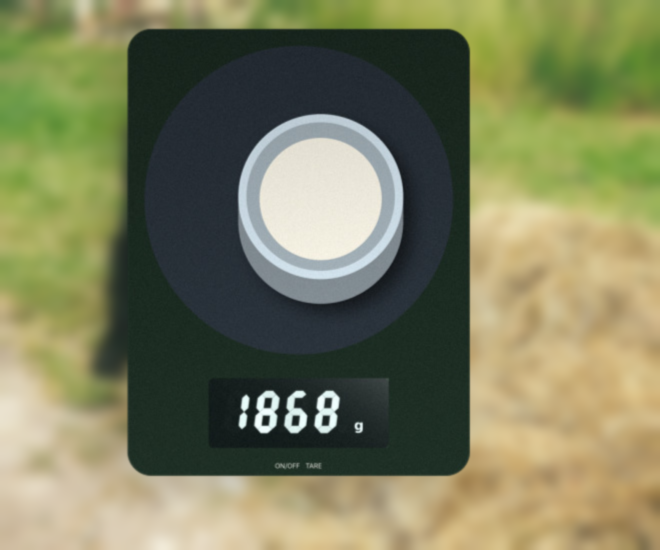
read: 1868 g
